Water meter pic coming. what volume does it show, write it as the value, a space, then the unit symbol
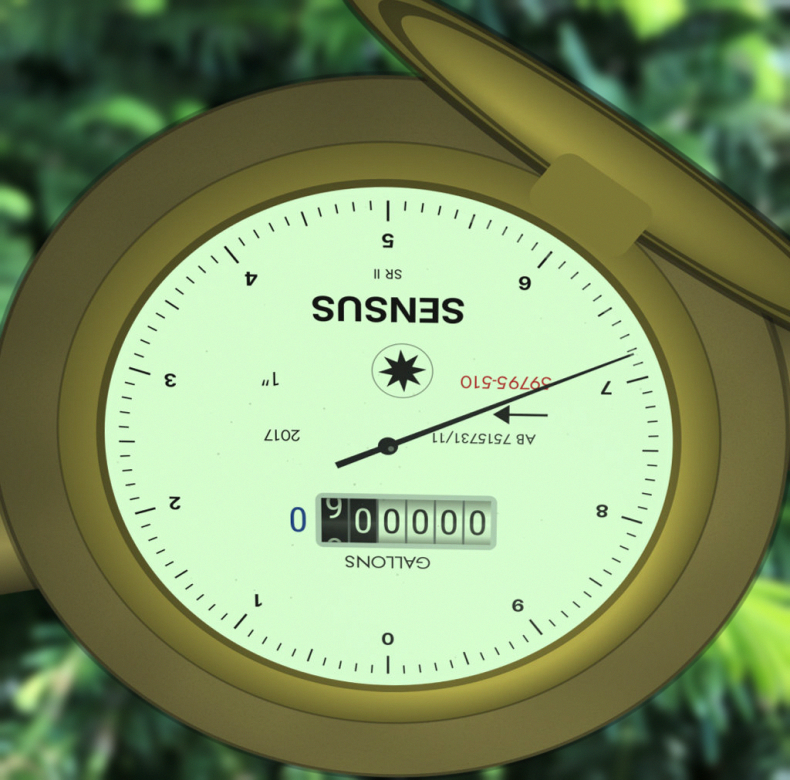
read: 56.8 gal
